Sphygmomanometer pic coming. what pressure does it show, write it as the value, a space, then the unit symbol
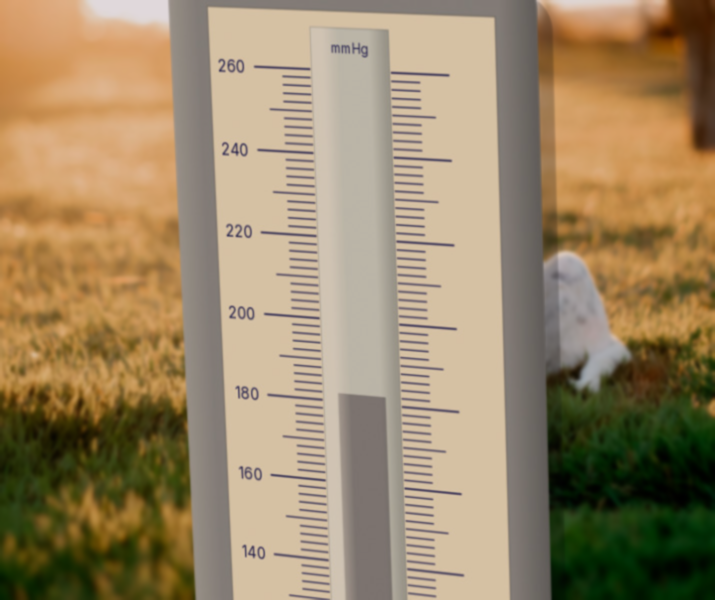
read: 182 mmHg
